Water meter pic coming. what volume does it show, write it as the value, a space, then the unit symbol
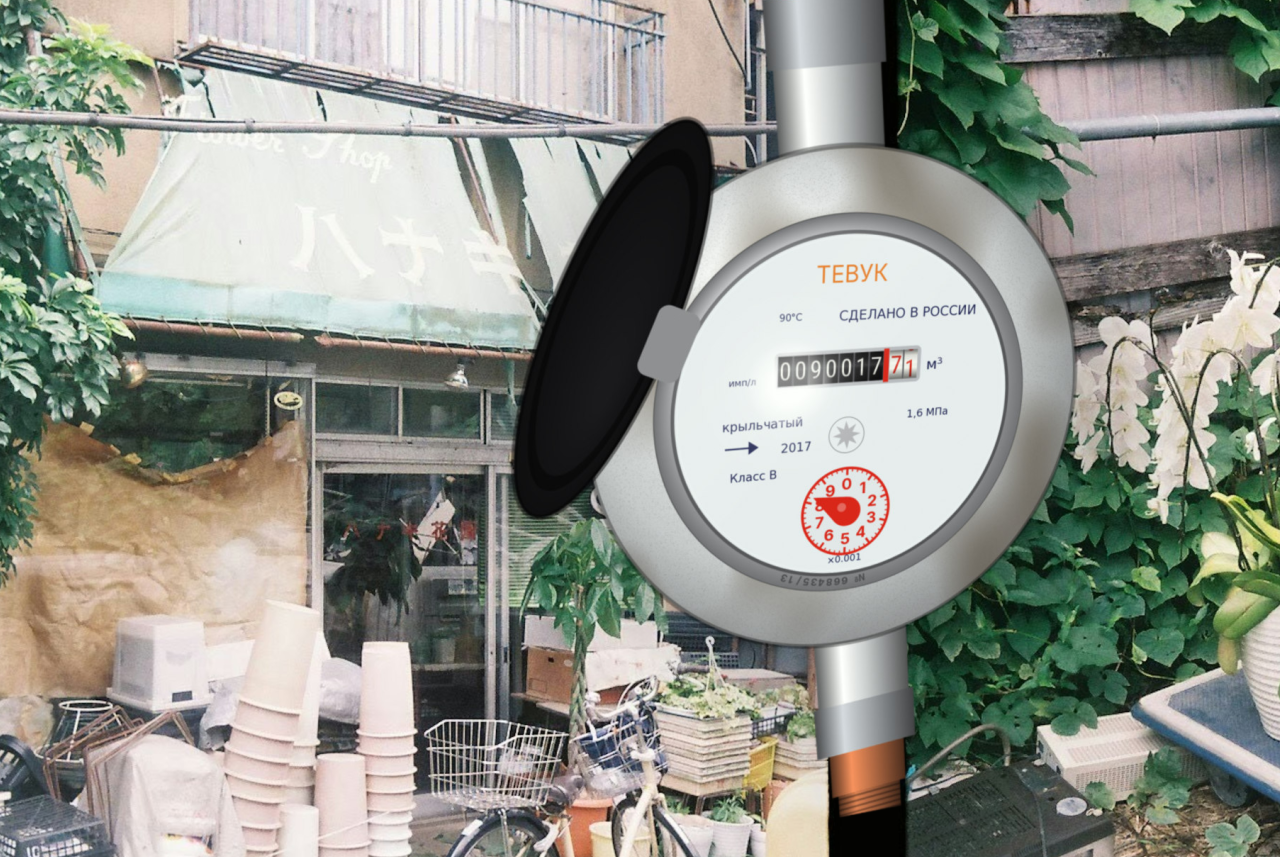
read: 90017.708 m³
